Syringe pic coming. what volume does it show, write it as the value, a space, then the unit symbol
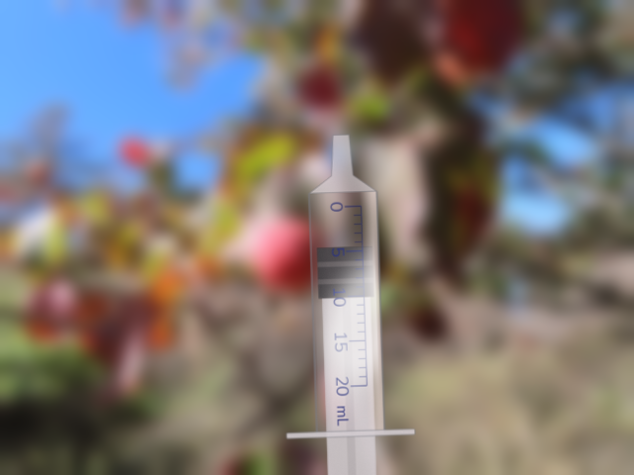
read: 4.5 mL
